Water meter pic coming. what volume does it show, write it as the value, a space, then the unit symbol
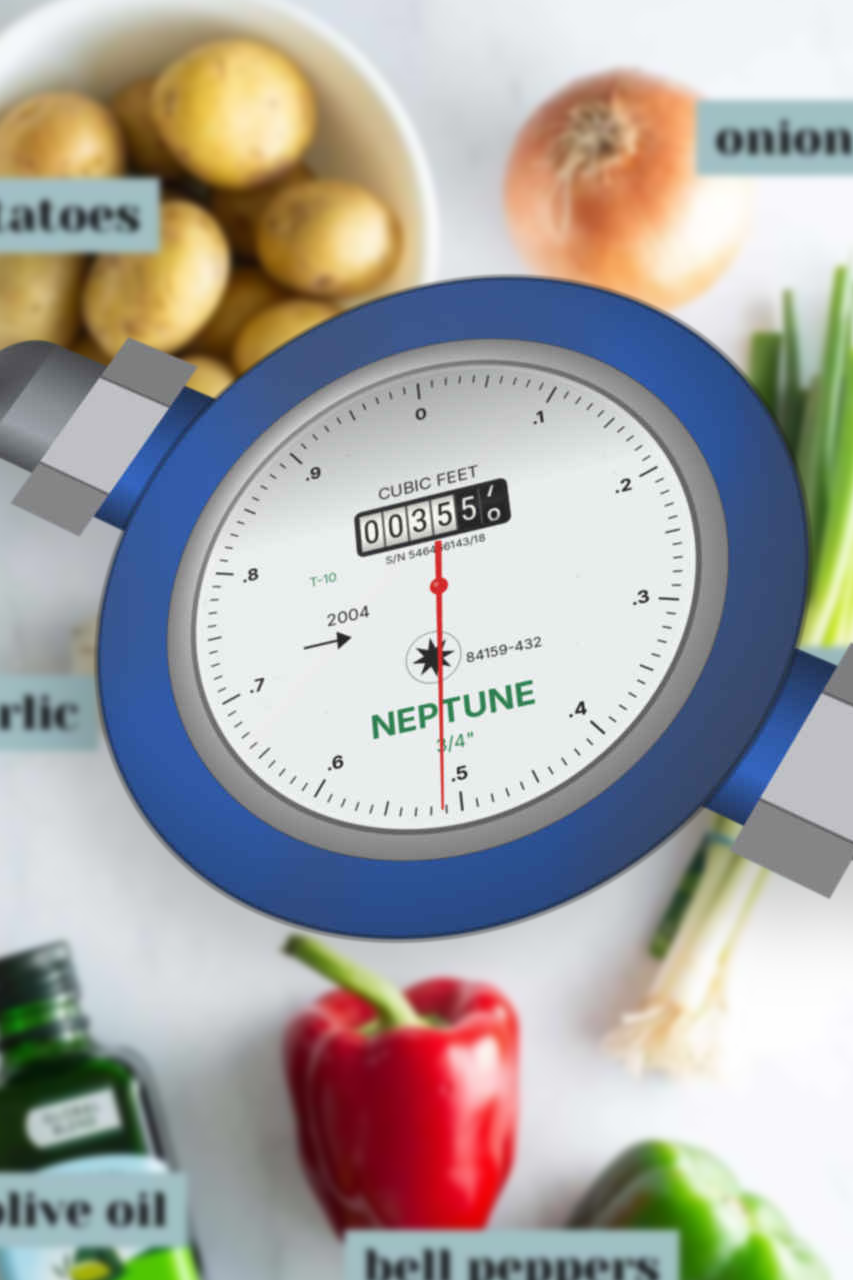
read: 3557.51 ft³
